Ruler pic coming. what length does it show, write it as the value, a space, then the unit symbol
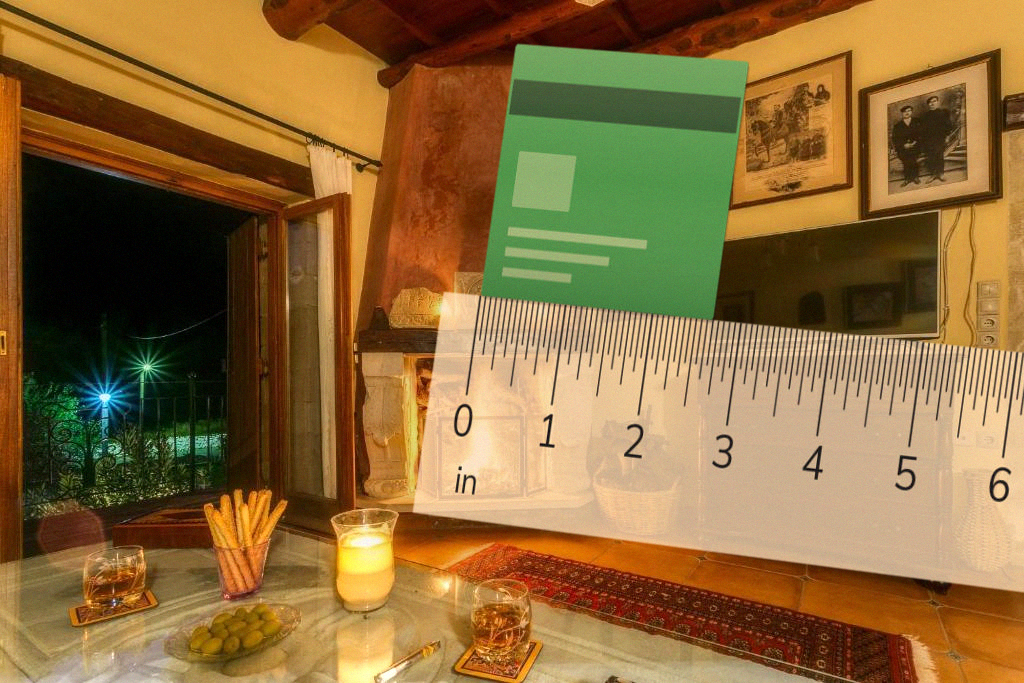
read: 2.6875 in
